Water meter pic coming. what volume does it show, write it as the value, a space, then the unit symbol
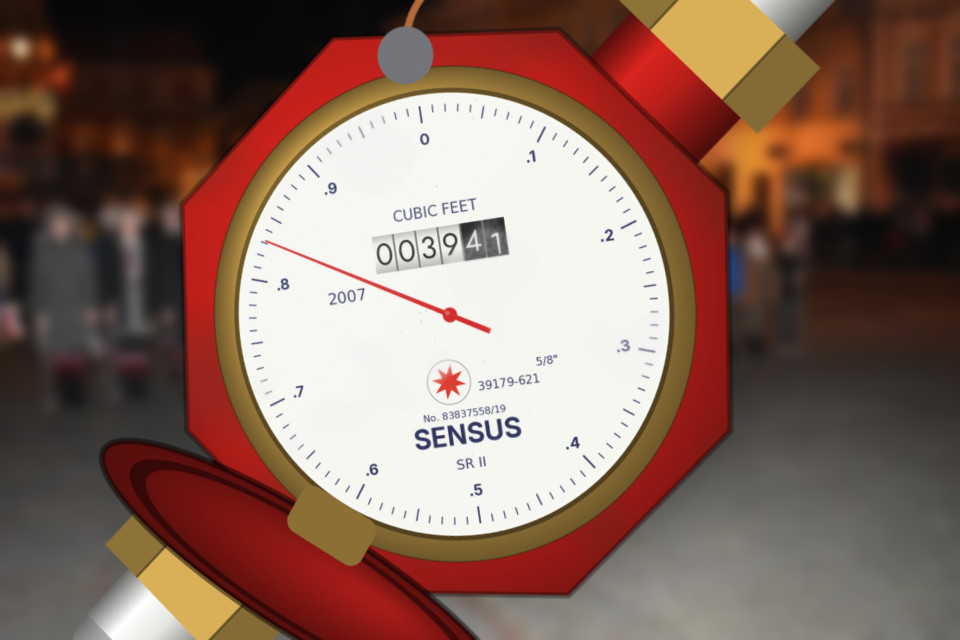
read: 3940.83 ft³
